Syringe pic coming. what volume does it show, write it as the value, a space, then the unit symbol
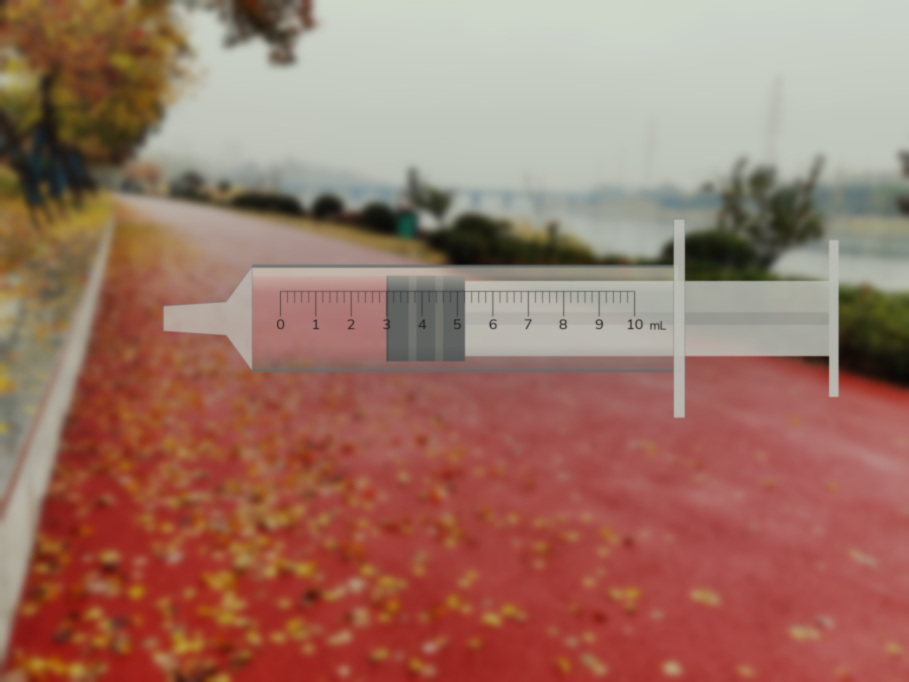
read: 3 mL
